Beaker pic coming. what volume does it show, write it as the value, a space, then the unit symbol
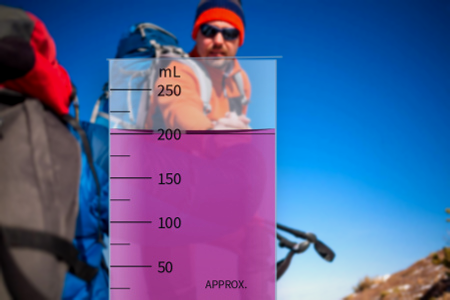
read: 200 mL
